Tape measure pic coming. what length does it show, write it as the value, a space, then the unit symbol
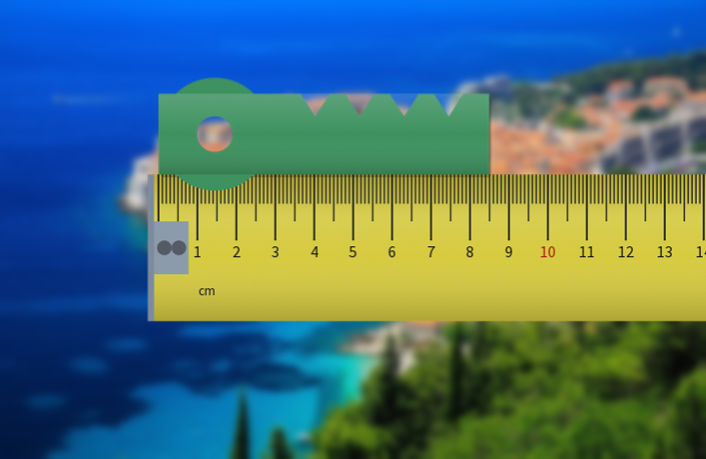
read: 8.5 cm
